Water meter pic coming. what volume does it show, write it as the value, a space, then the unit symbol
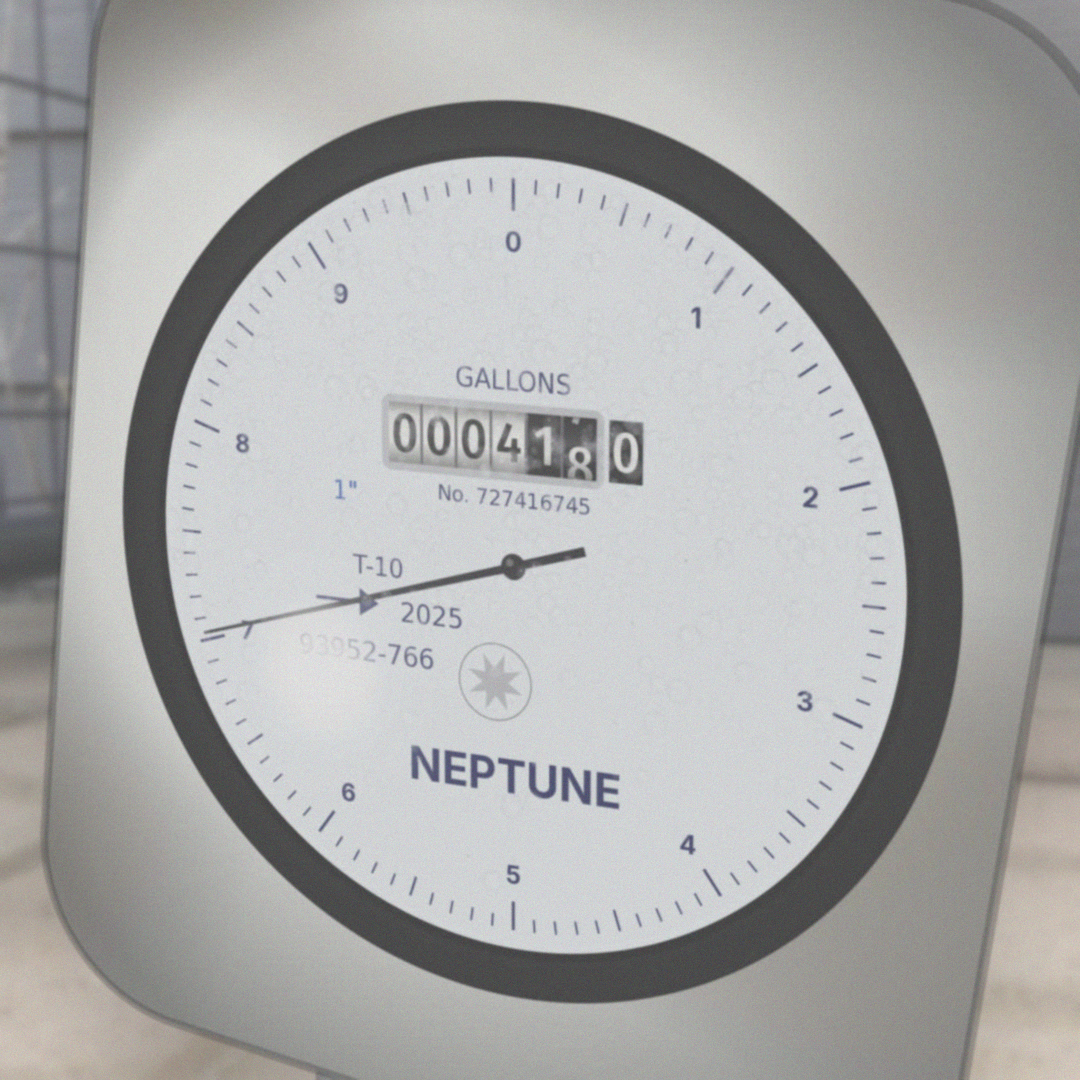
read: 4177.0 gal
